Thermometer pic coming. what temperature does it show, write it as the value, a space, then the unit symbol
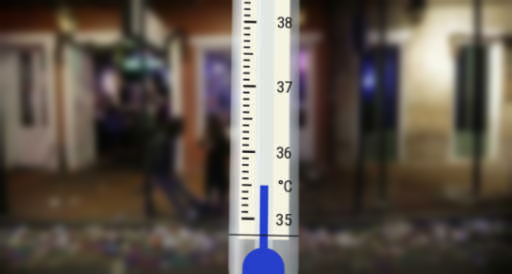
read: 35.5 °C
